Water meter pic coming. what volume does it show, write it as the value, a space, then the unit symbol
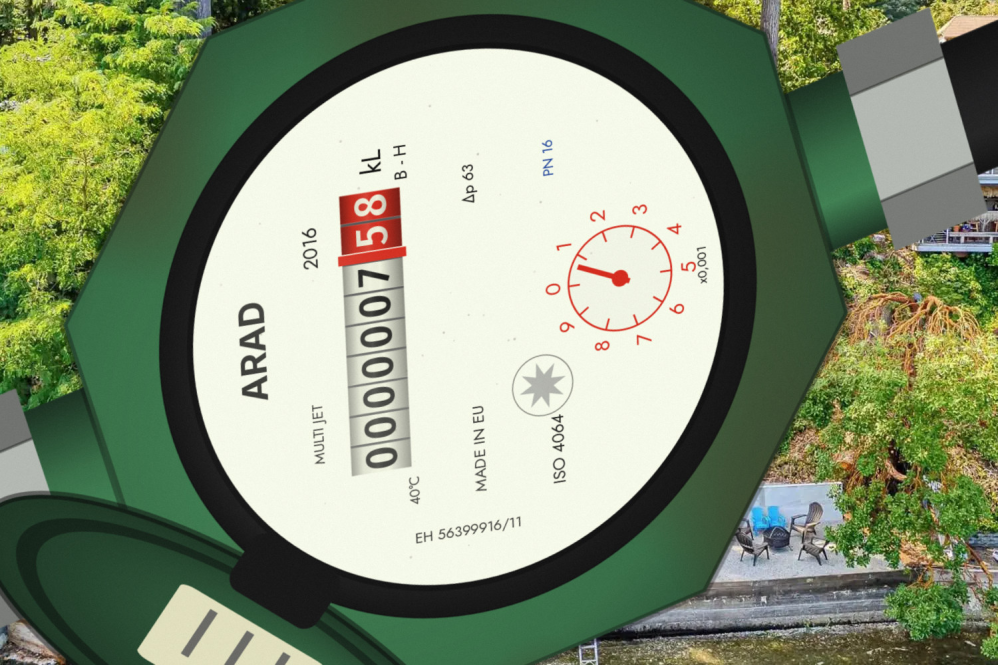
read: 7.580 kL
